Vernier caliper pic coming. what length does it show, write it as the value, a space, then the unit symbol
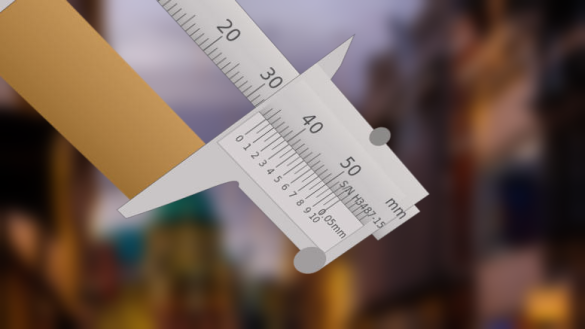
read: 34.8 mm
